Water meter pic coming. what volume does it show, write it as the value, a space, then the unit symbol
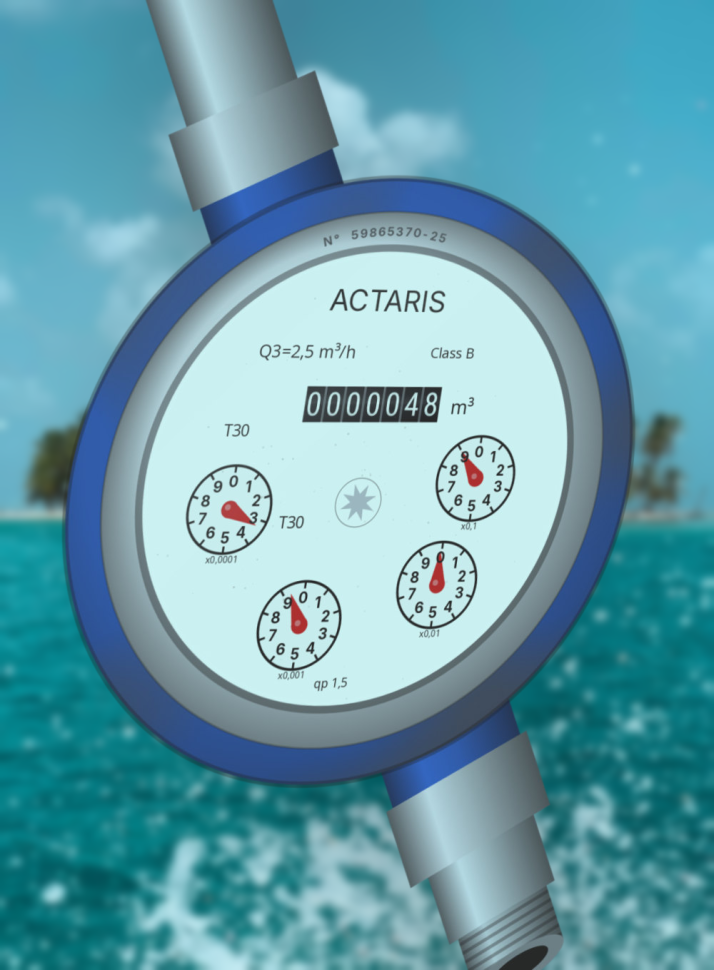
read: 48.8993 m³
